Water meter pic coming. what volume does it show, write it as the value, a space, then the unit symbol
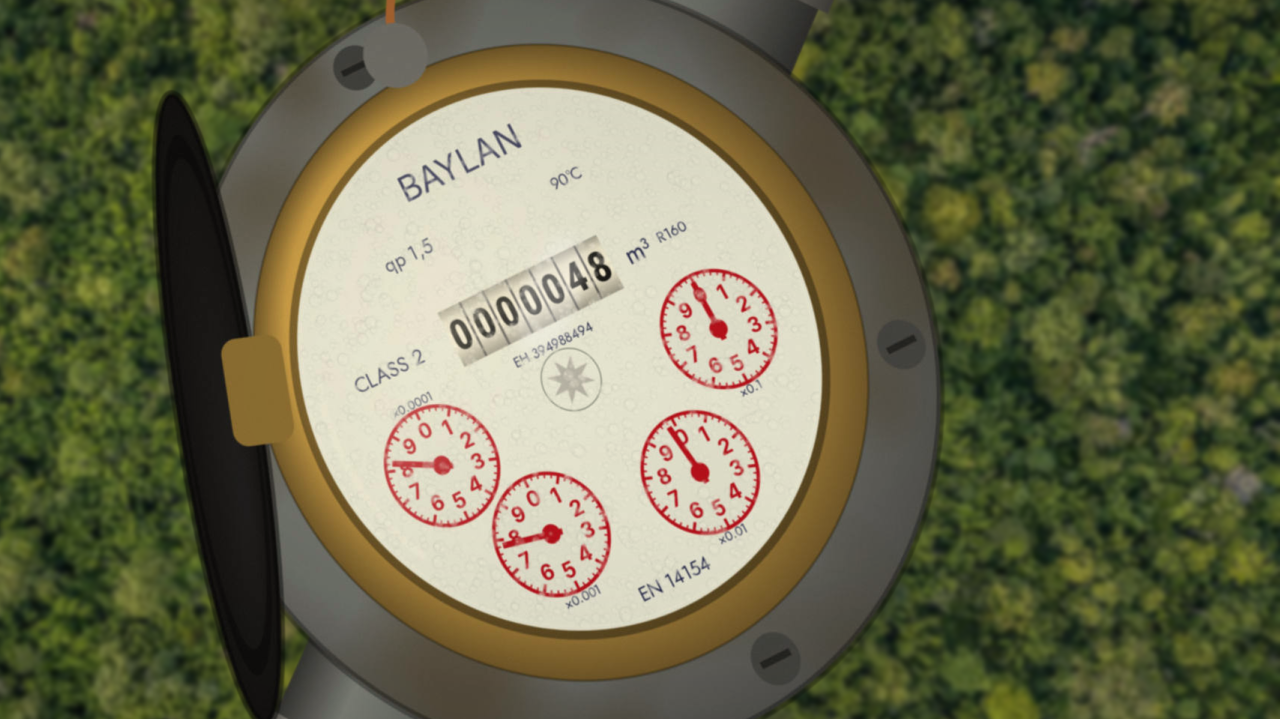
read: 47.9978 m³
